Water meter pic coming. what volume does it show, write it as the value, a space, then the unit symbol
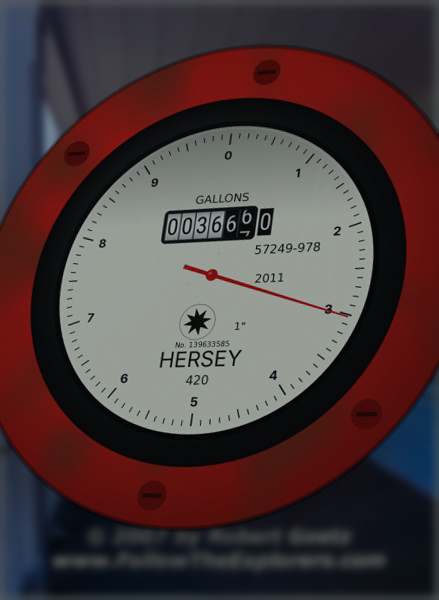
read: 36663.0 gal
